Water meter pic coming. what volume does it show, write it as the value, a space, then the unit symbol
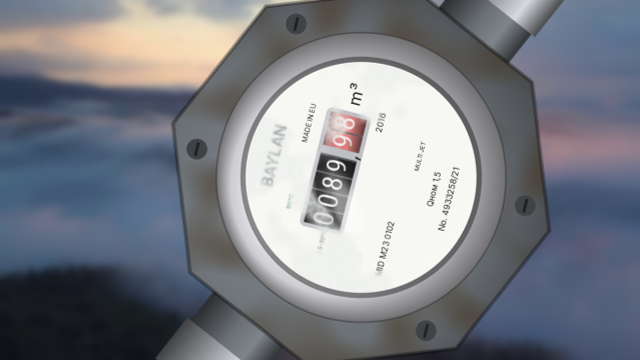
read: 89.98 m³
